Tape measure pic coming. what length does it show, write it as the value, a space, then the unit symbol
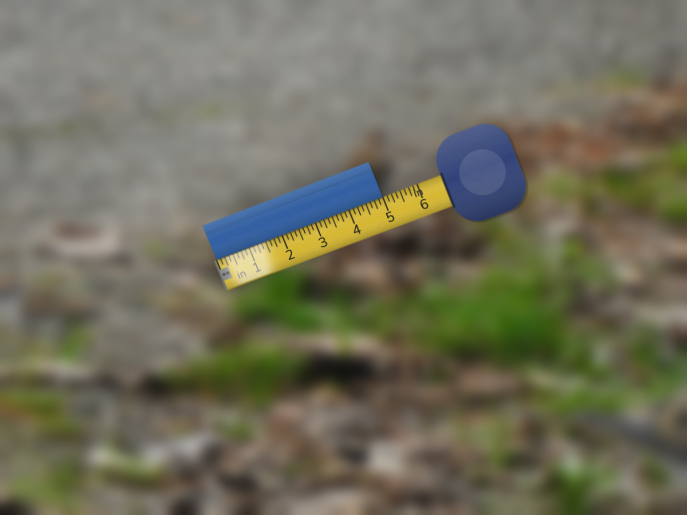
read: 5 in
